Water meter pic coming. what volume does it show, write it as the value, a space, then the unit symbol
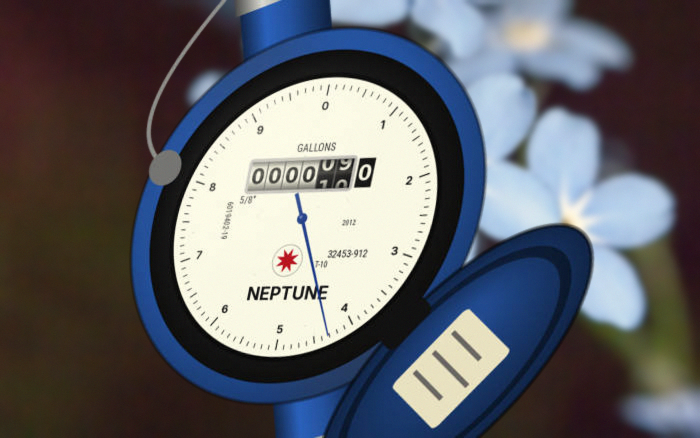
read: 94.3 gal
